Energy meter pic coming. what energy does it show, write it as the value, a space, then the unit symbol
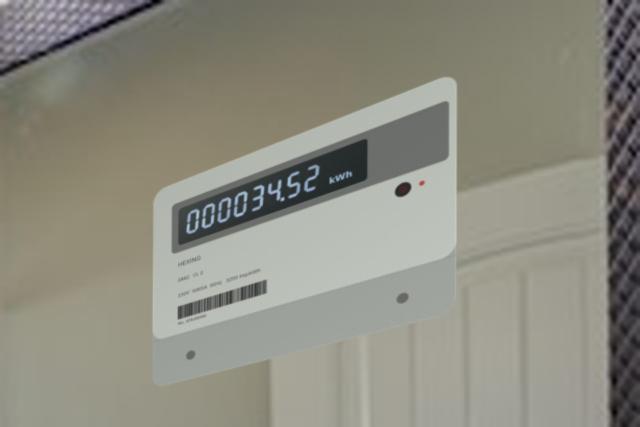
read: 34.52 kWh
